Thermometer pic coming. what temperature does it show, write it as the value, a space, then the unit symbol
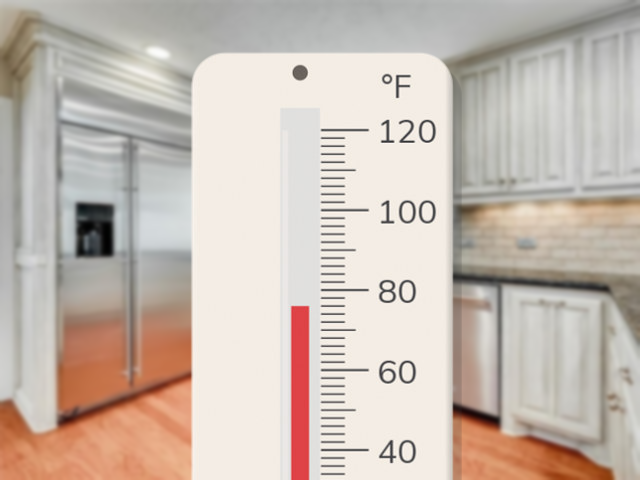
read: 76 °F
